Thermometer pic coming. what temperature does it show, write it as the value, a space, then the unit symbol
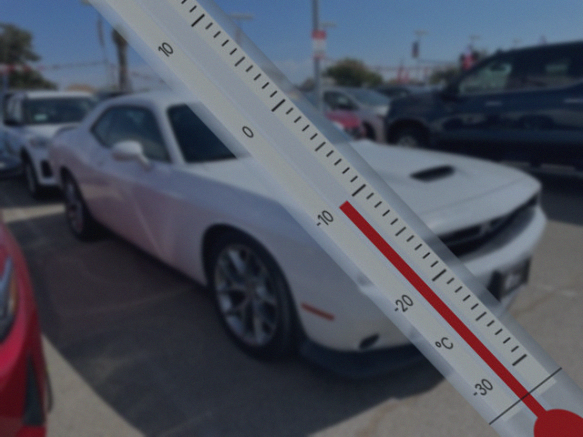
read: -10 °C
